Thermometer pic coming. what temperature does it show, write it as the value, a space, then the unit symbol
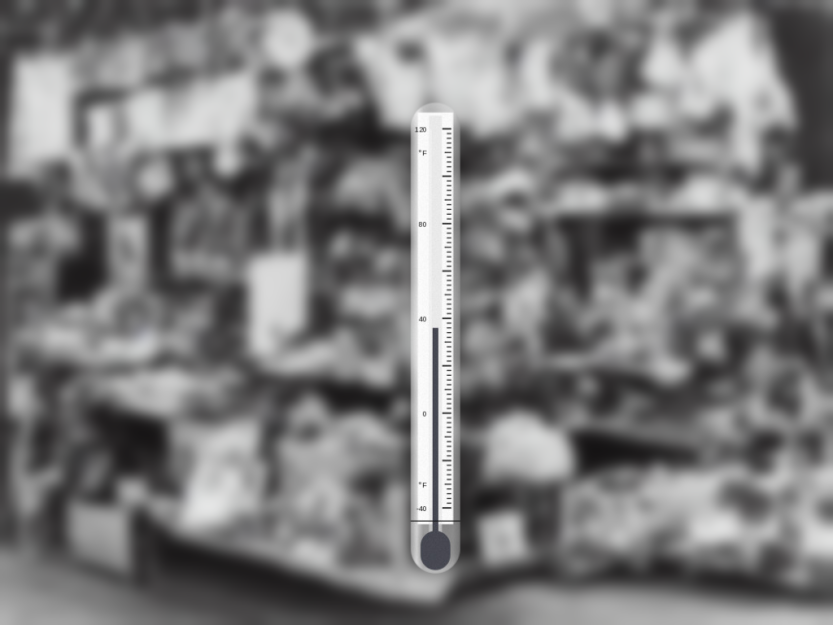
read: 36 °F
